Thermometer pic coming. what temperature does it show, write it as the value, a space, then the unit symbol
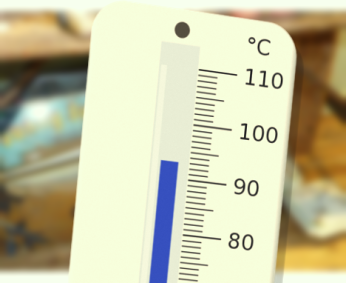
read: 93 °C
